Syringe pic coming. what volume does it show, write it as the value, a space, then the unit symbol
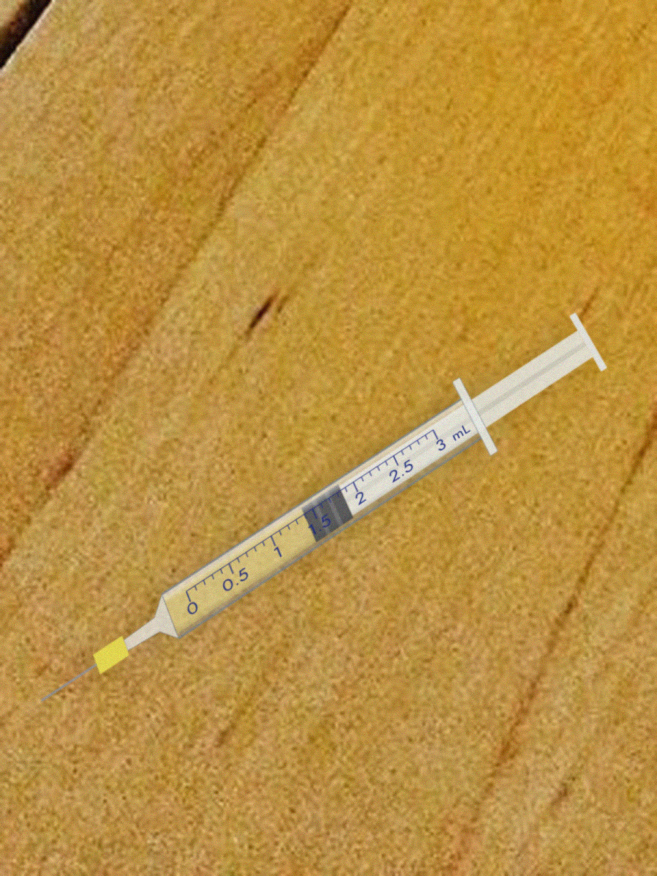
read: 1.4 mL
